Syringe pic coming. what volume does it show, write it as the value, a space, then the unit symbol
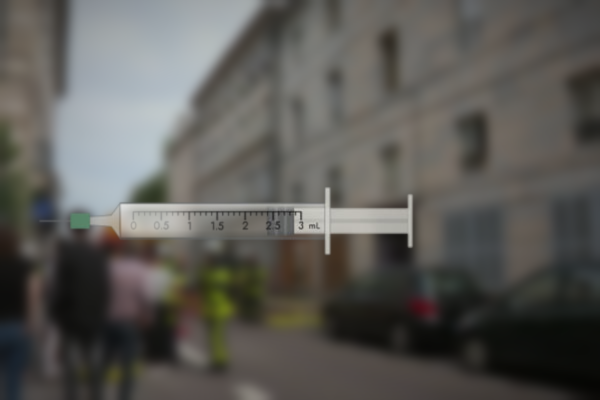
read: 2.4 mL
